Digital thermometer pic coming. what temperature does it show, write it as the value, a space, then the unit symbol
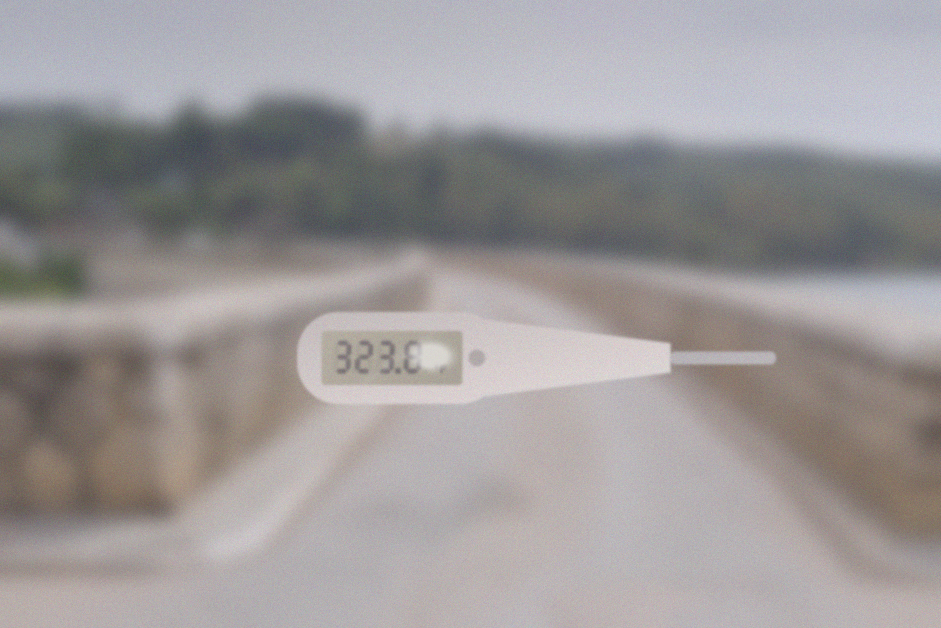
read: 323.8 °F
